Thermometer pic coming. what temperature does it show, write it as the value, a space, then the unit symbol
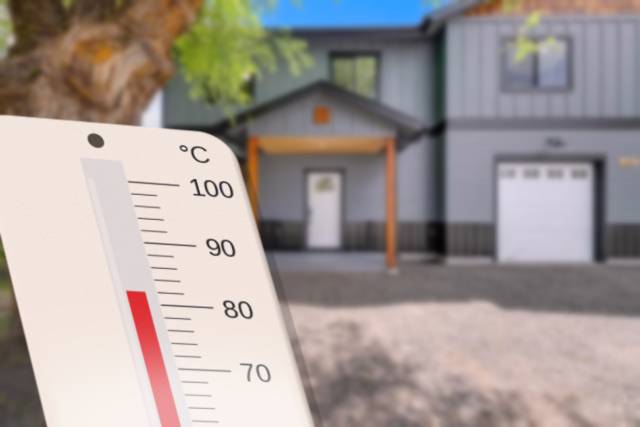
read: 82 °C
